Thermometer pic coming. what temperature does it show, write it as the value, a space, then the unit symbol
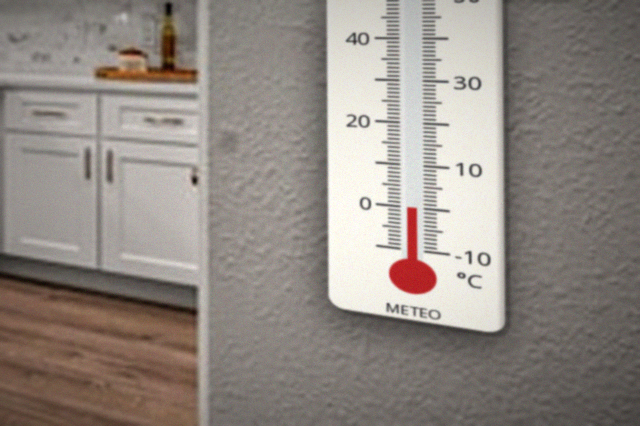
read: 0 °C
